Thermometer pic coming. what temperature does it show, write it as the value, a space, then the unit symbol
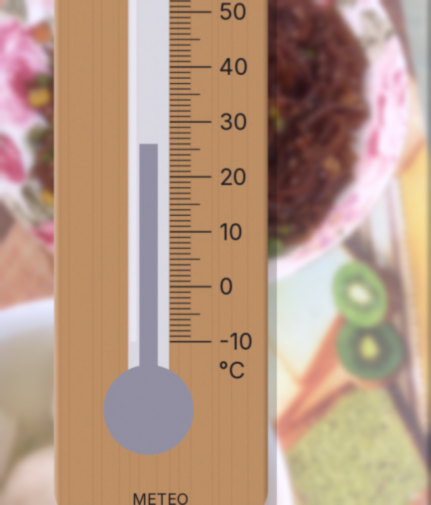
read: 26 °C
